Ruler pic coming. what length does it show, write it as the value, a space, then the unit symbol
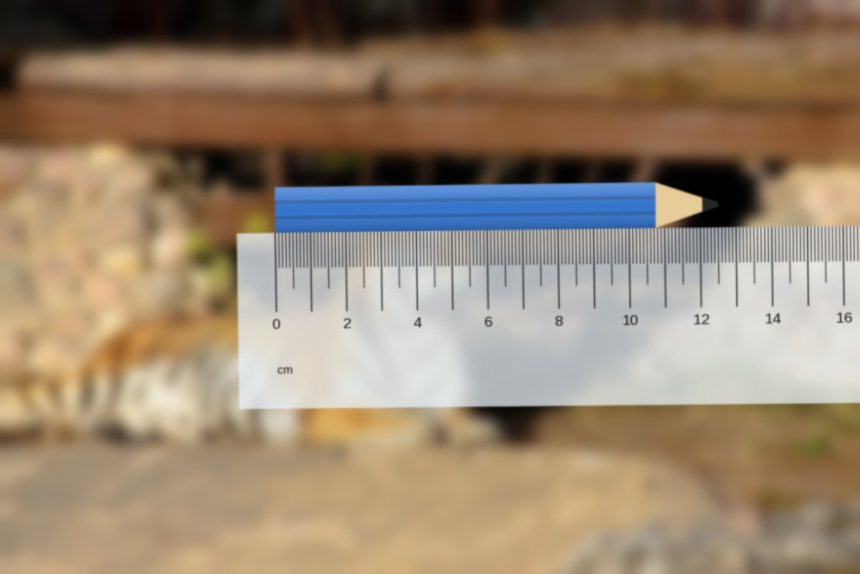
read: 12.5 cm
